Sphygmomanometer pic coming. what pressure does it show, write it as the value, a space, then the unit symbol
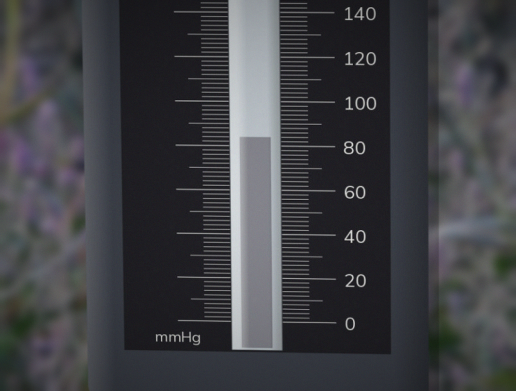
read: 84 mmHg
